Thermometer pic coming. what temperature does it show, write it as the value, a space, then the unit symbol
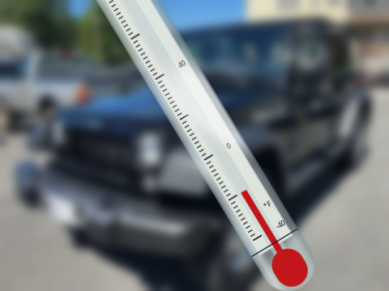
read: -20 °F
